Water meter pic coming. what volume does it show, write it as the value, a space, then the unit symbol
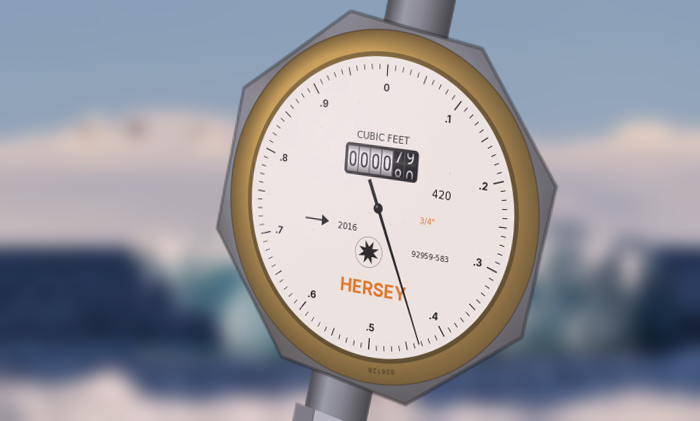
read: 79.43 ft³
